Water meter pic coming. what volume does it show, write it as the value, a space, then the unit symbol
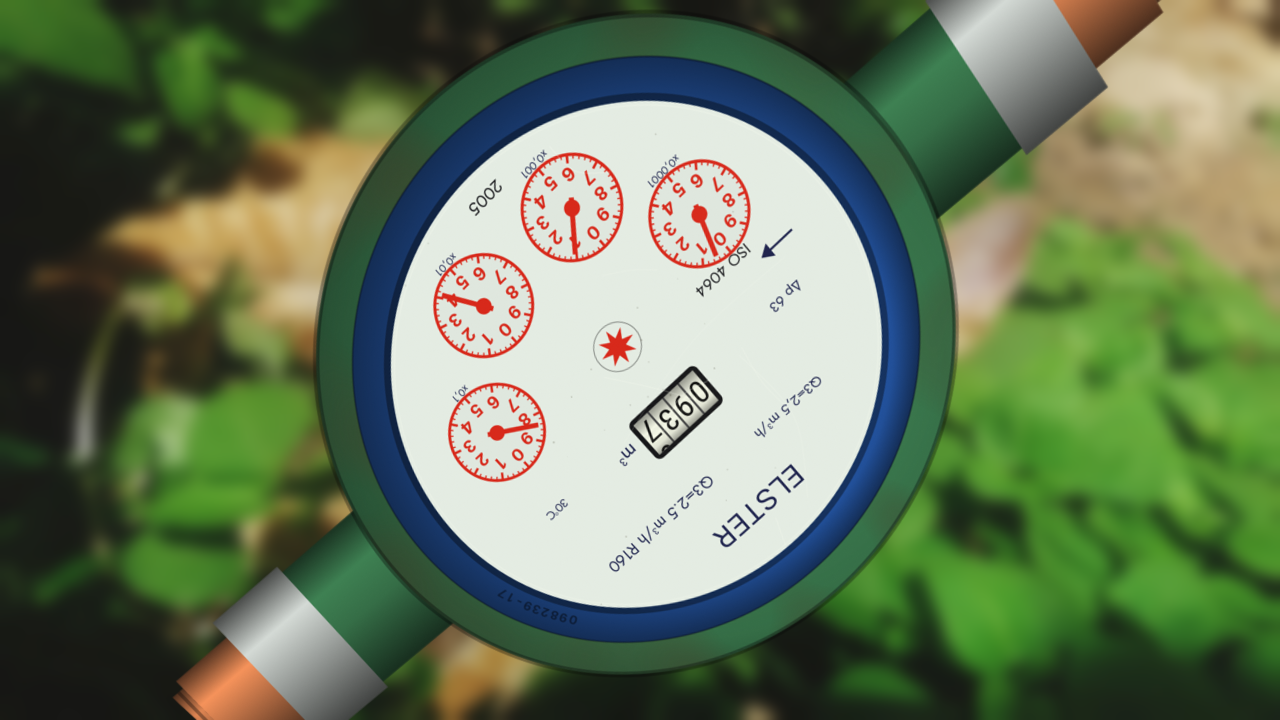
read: 936.8410 m³
